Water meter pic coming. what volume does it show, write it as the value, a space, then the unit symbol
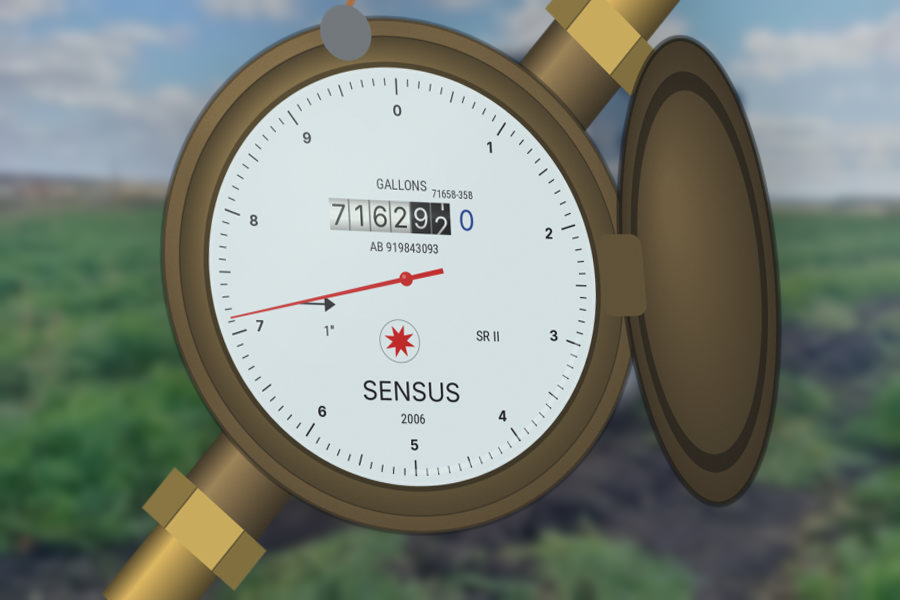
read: 7162917.1 gal
